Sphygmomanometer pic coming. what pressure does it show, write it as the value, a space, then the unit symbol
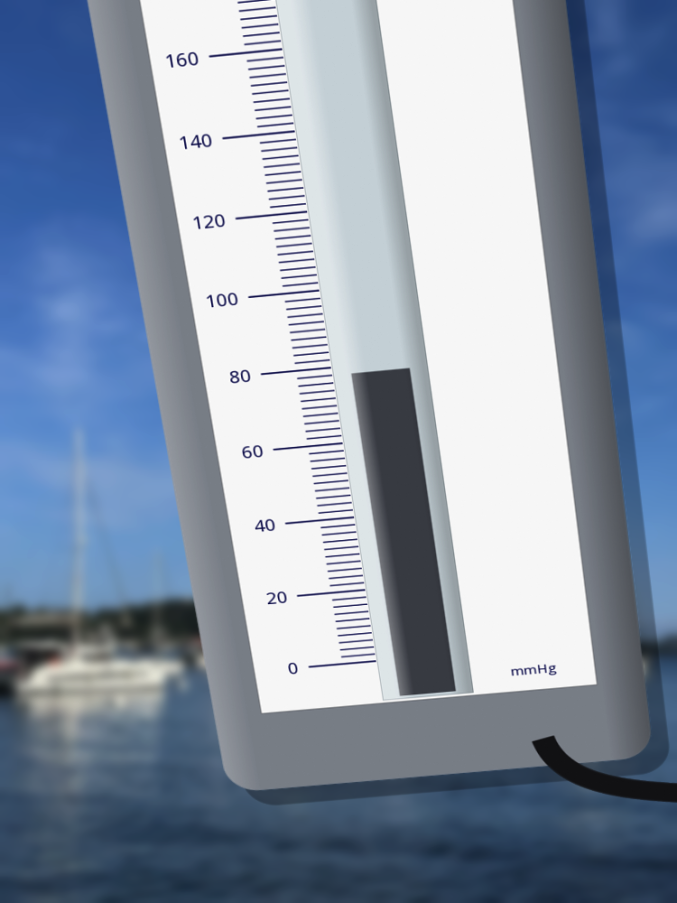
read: 78 mmHg
